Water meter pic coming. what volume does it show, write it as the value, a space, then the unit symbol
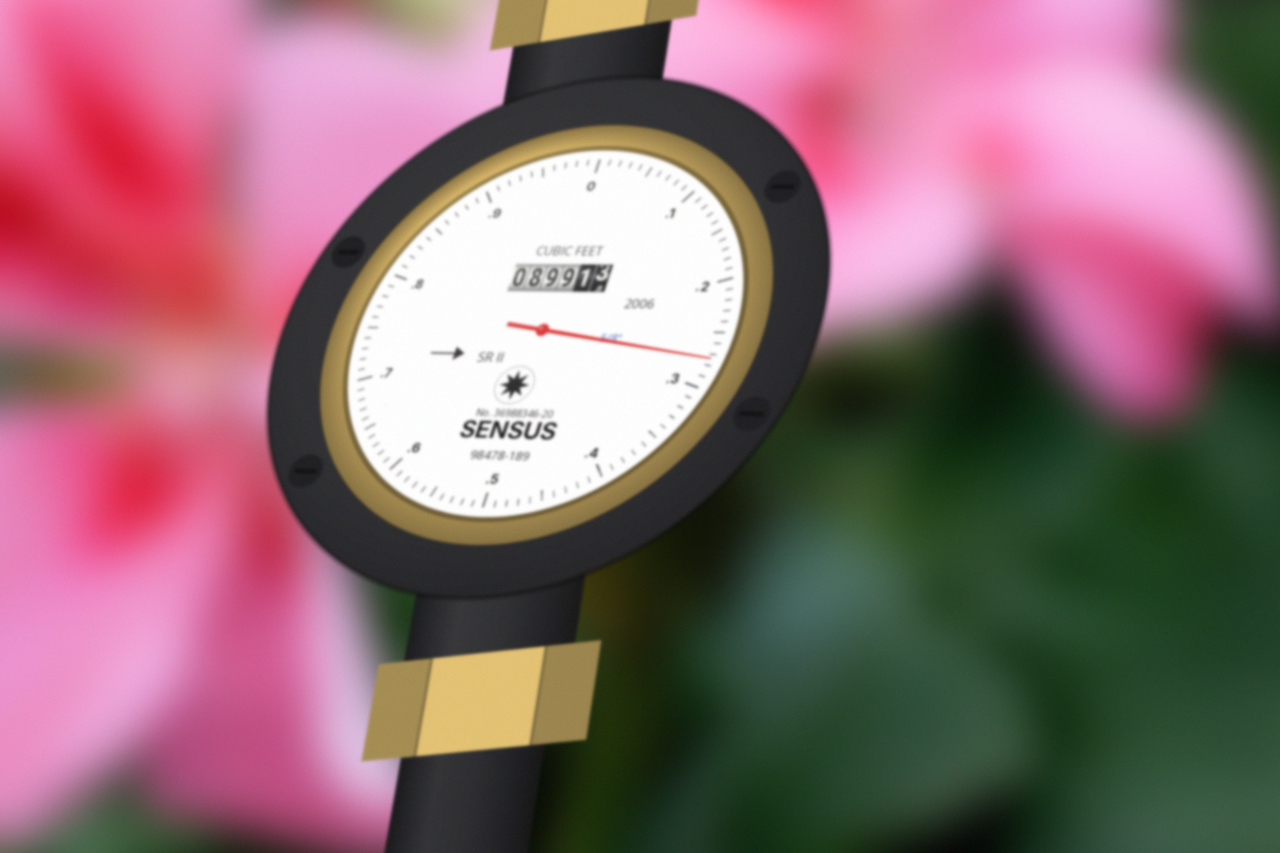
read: 89913.27 ft³
